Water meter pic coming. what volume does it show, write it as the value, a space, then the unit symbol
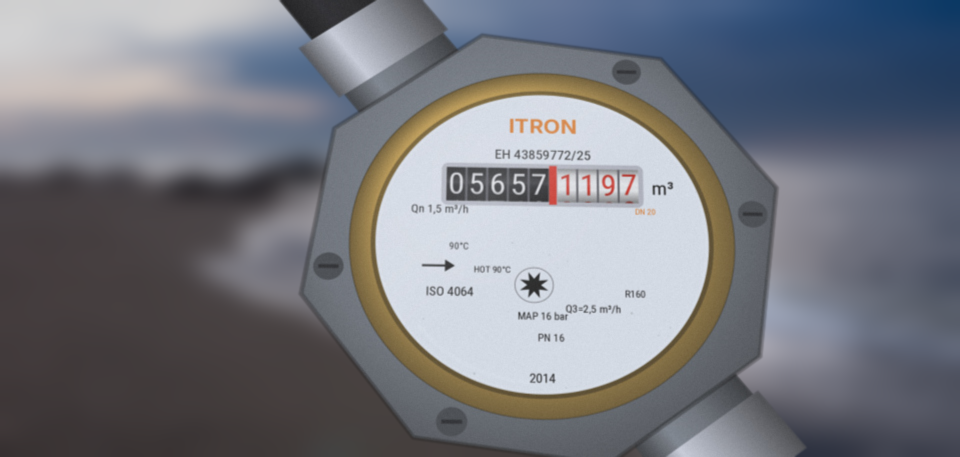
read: 5657.1197 m³
